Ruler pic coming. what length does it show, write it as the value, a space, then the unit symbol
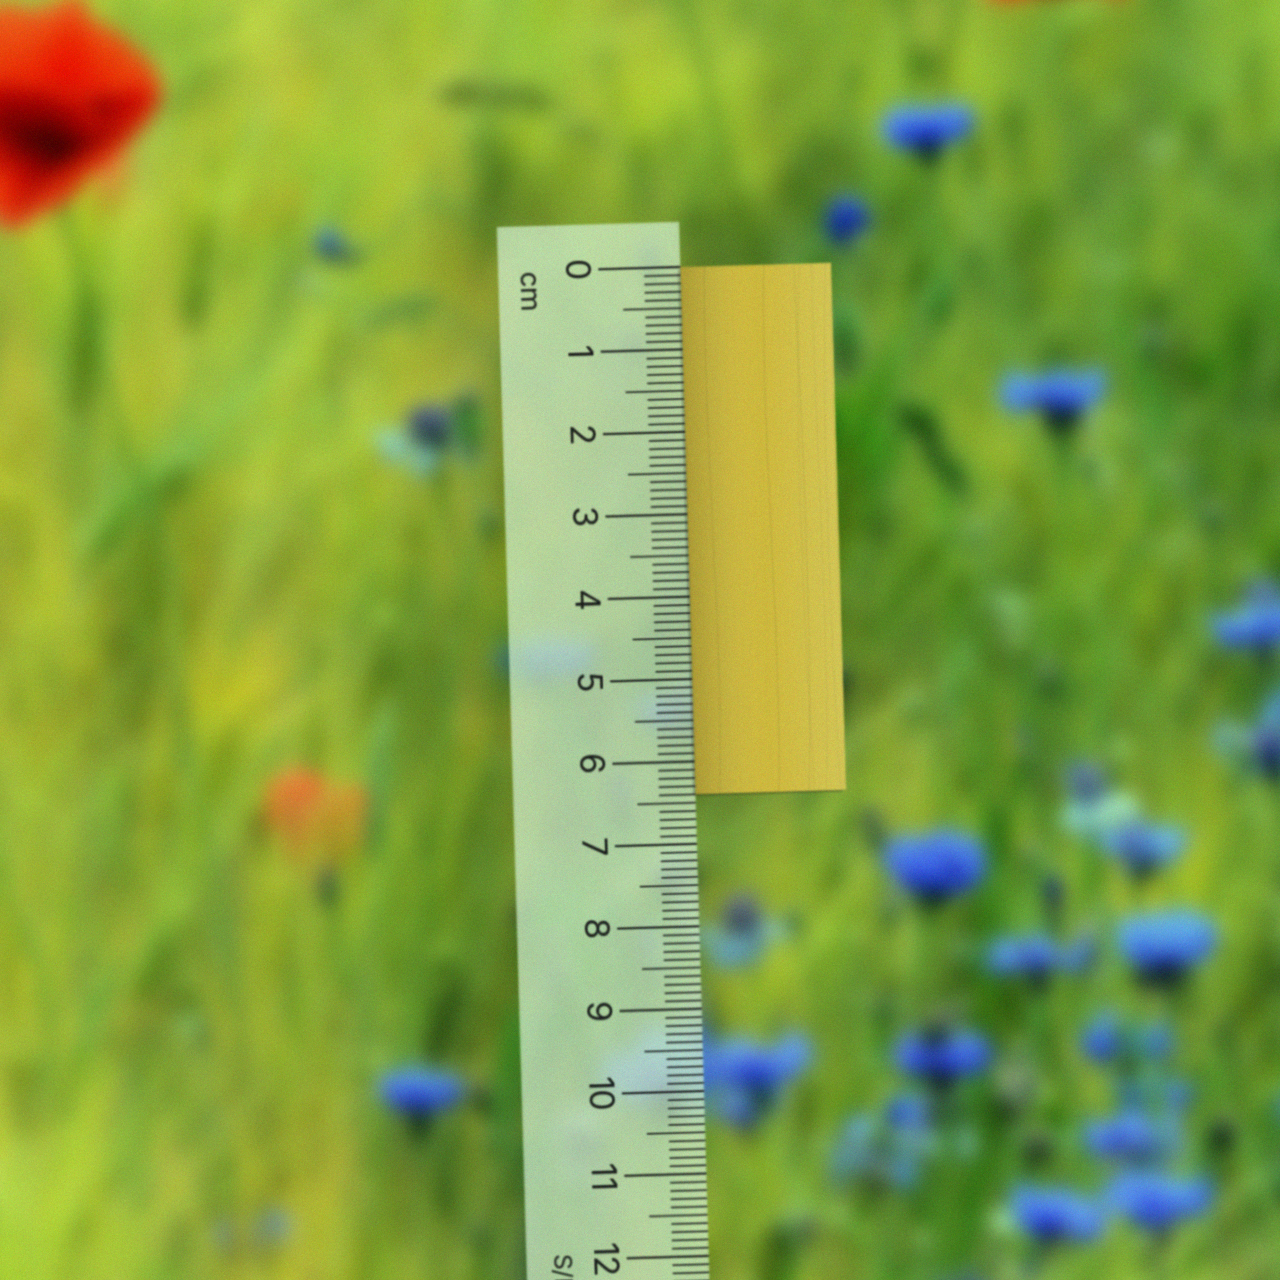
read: 6.4 cm
